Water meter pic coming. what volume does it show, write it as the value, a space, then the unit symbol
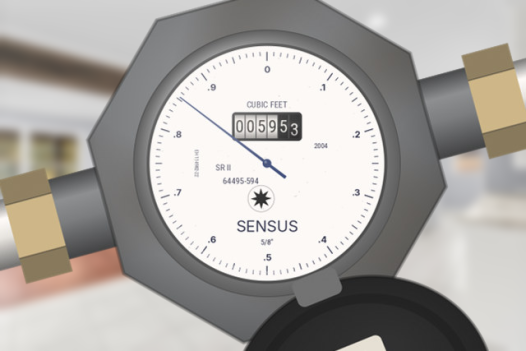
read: 5952.85 ft³
